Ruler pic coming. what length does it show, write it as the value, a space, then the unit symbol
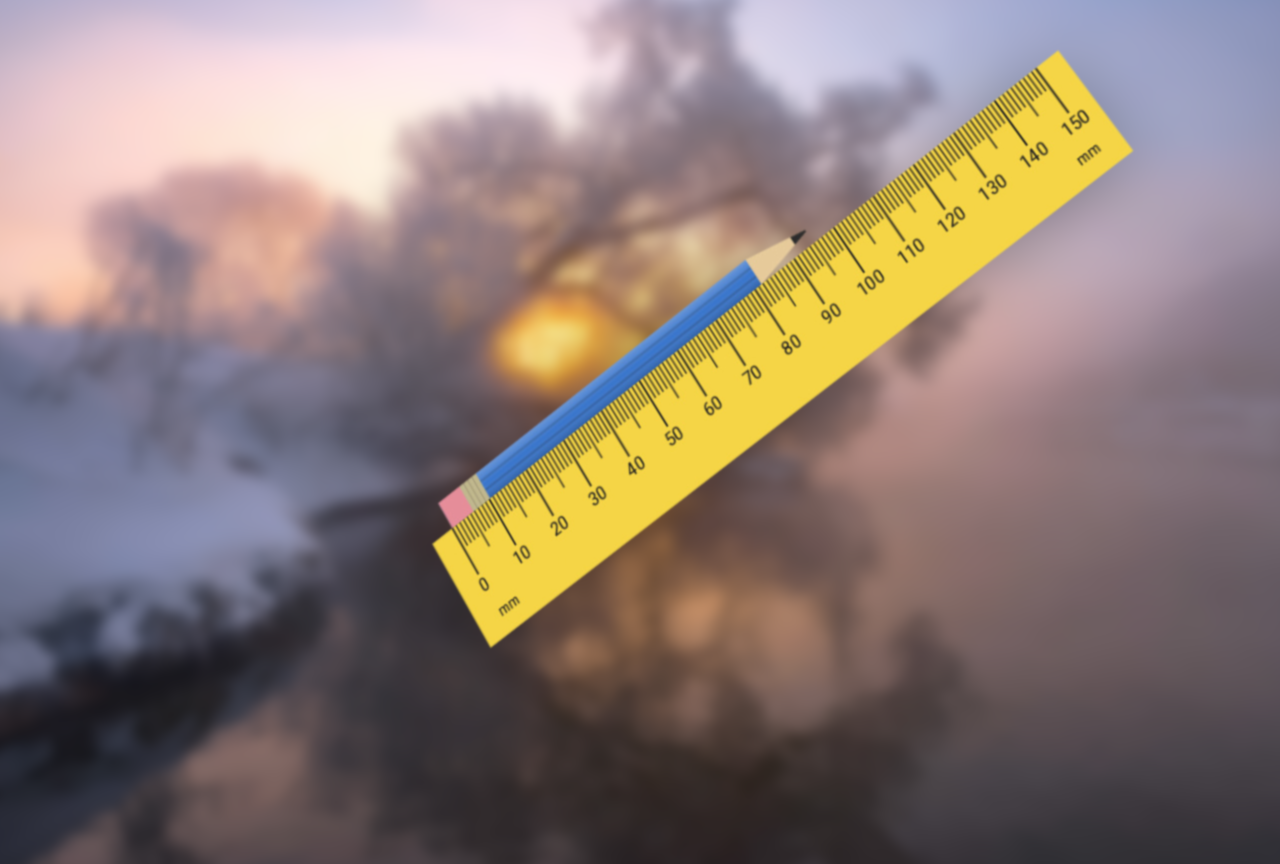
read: 95 mm
